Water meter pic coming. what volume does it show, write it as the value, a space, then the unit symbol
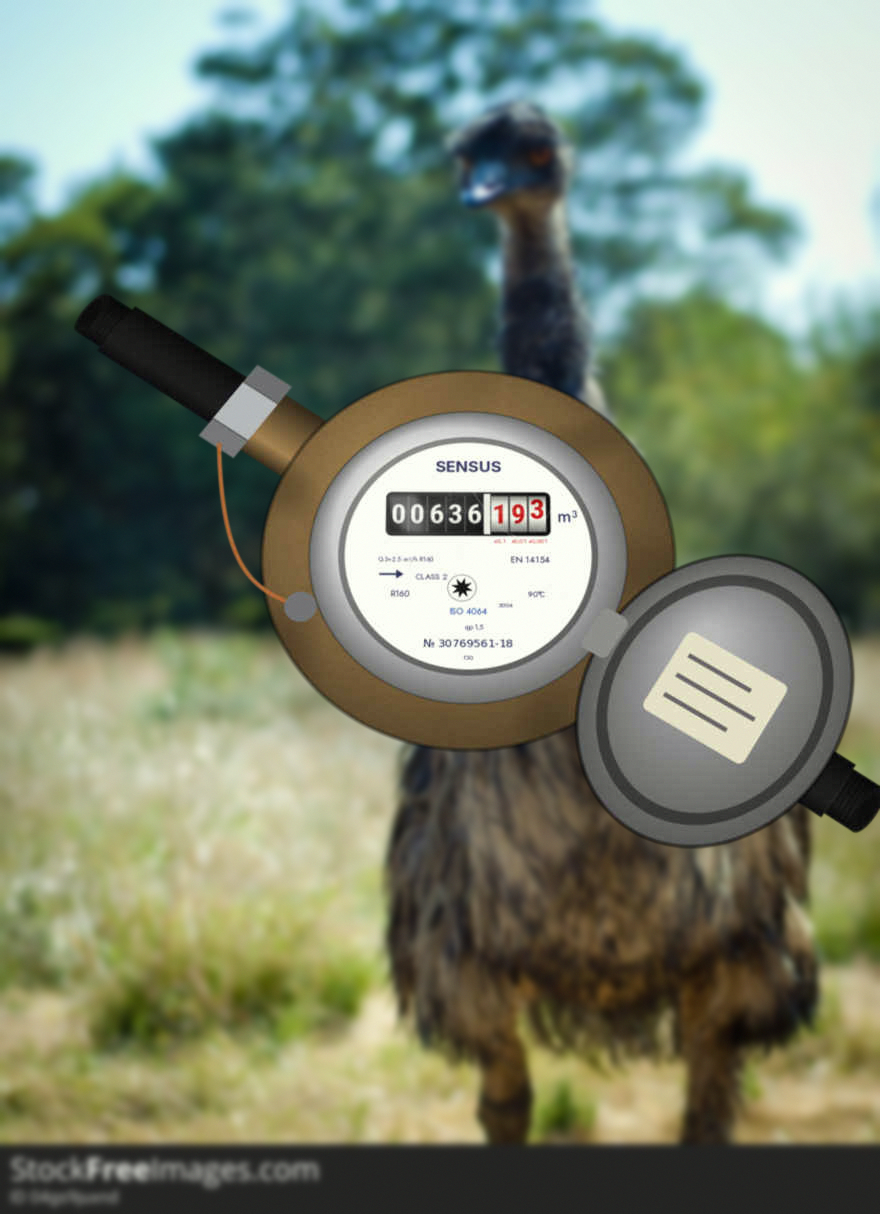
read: 636.193 m³
